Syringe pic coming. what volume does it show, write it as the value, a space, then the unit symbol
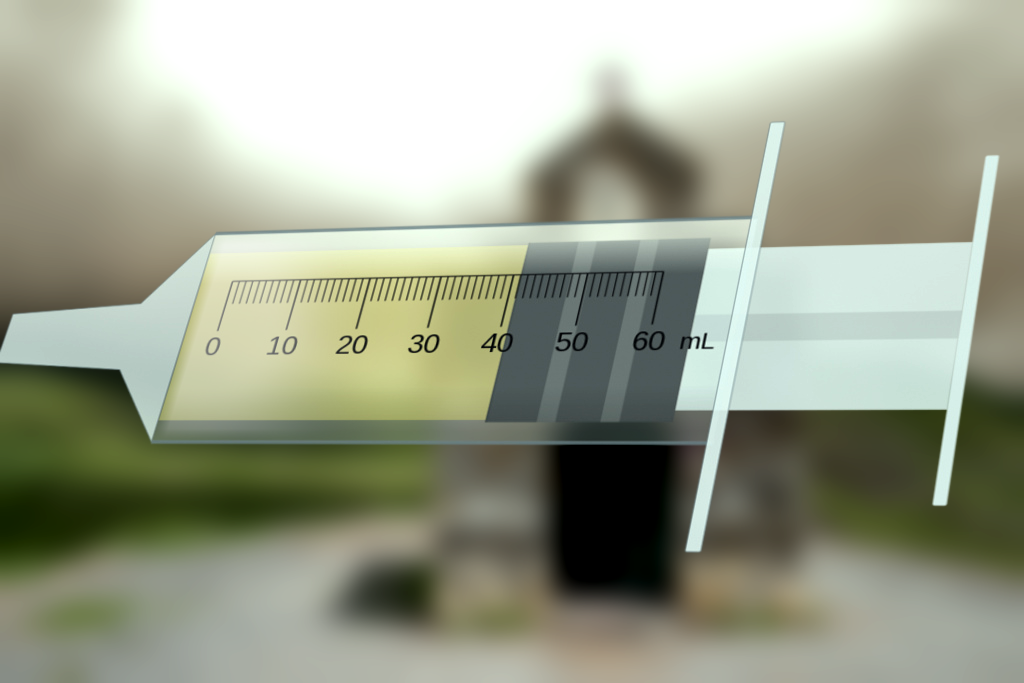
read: 41 mL
